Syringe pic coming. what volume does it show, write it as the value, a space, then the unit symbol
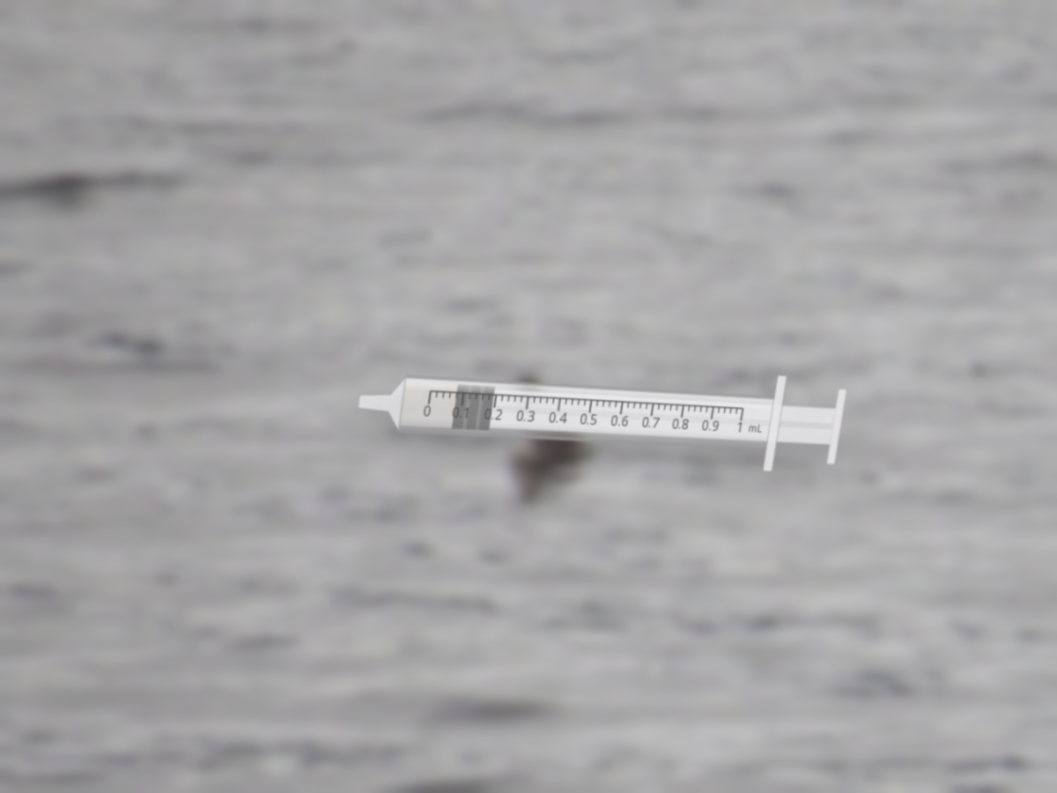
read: 0.08 mL
